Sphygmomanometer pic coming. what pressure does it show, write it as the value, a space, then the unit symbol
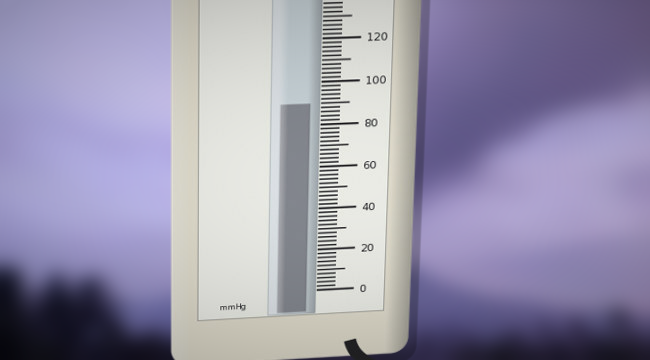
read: 90 mmHg
